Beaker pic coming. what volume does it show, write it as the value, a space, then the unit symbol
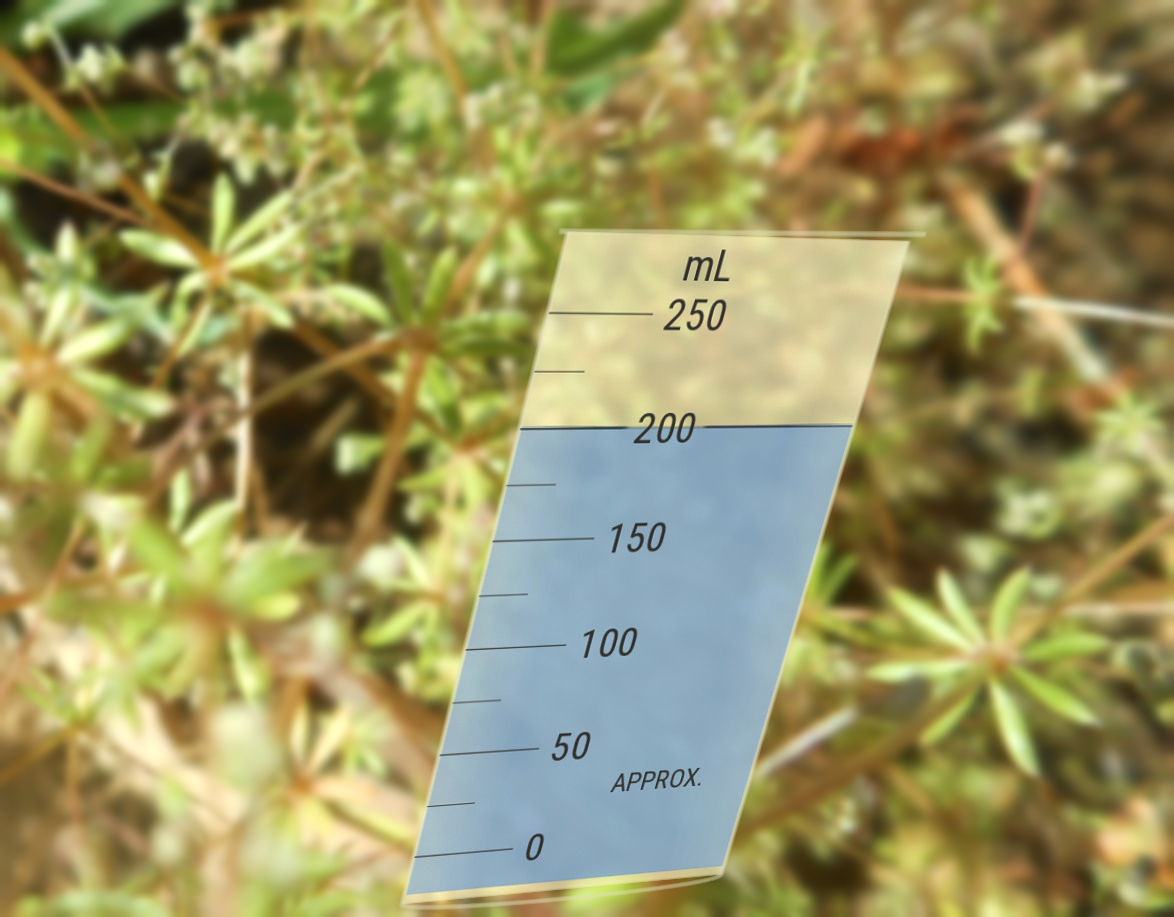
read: 200 mL
